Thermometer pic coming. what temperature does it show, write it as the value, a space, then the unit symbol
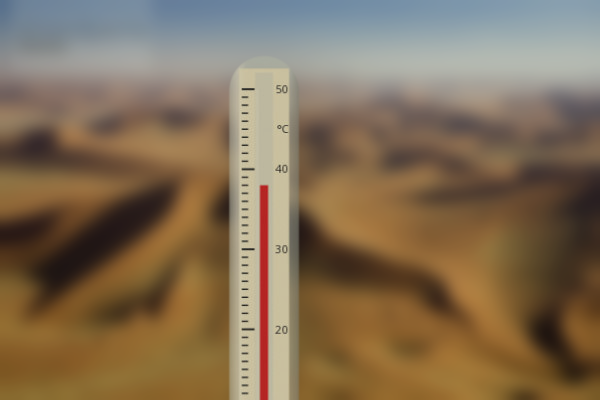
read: 38 °C
